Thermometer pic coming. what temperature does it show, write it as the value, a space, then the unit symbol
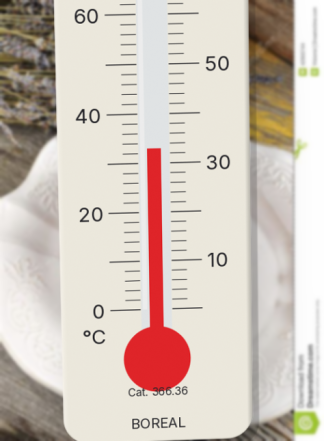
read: 33 °C
